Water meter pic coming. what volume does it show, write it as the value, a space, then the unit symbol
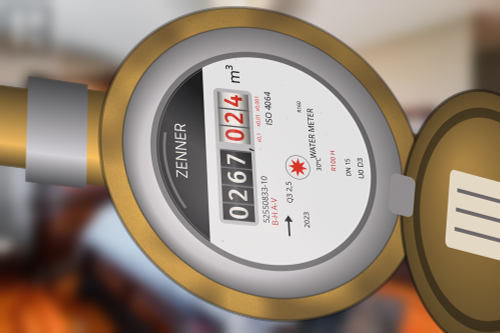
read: 267.024 m³
